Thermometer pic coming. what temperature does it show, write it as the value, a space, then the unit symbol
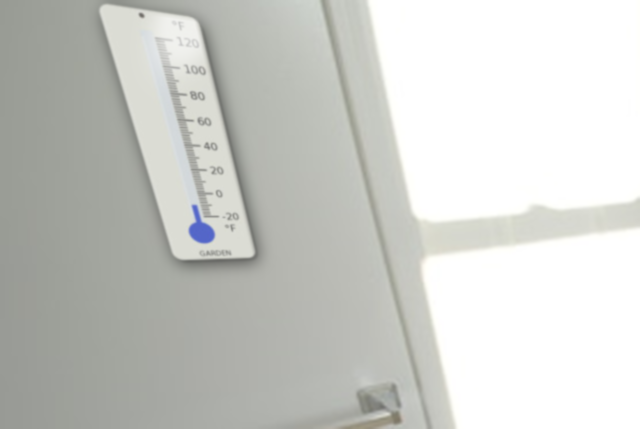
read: -10 °F
